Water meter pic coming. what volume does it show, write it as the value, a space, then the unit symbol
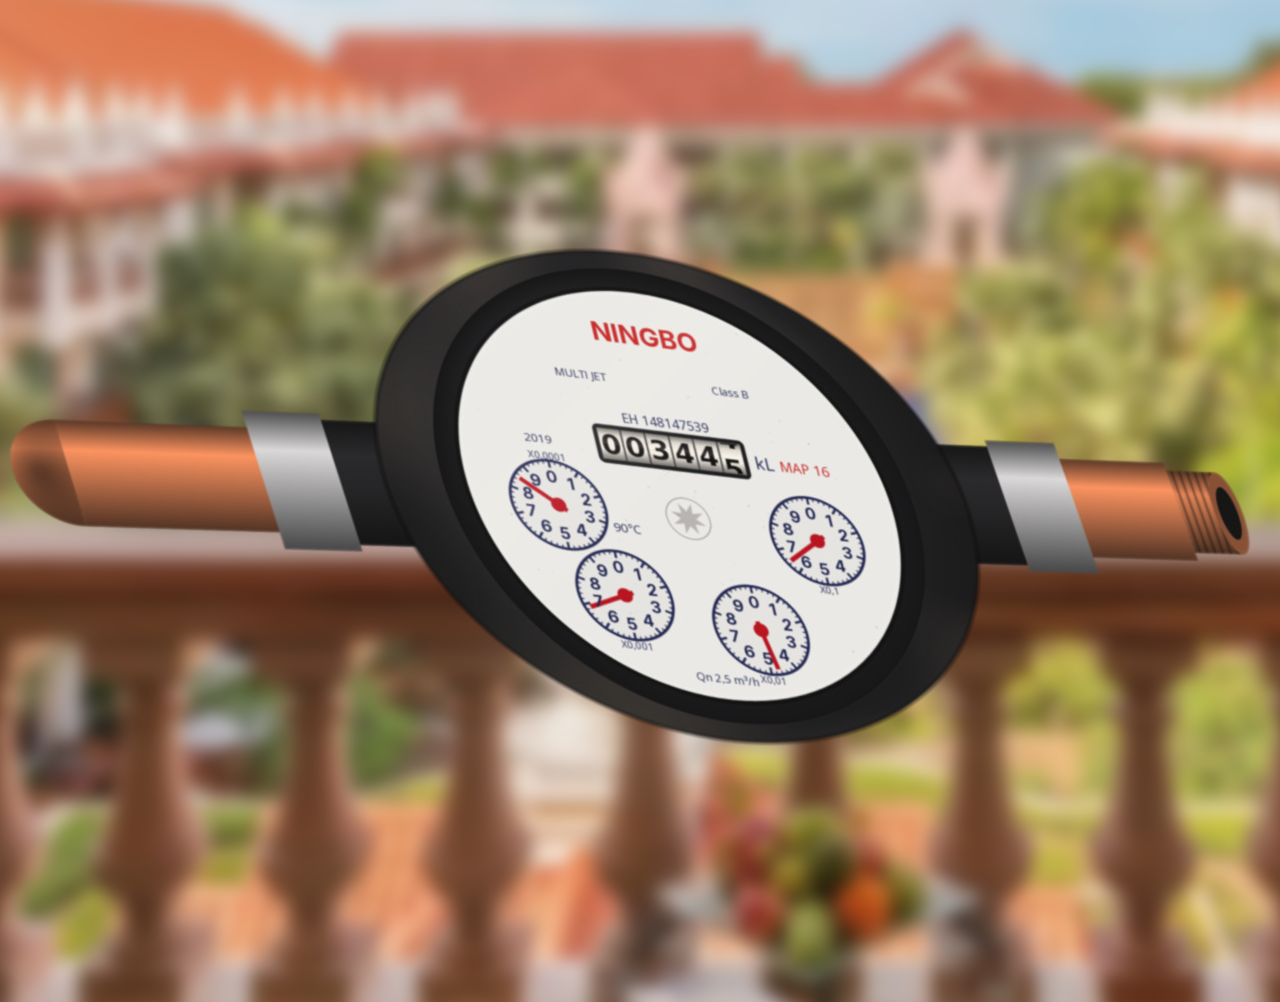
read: 3444.6468 kL
